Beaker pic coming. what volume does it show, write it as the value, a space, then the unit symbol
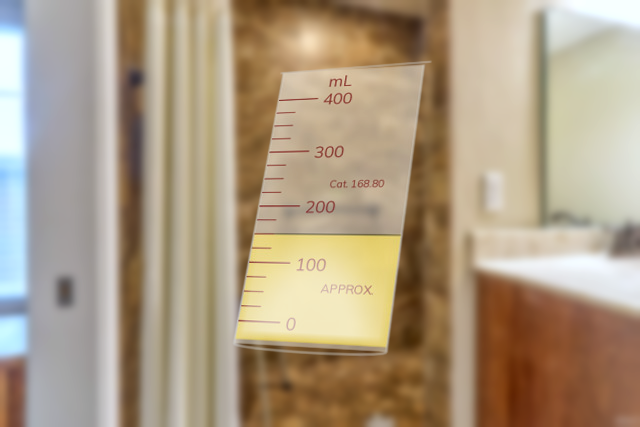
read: 150 mL
